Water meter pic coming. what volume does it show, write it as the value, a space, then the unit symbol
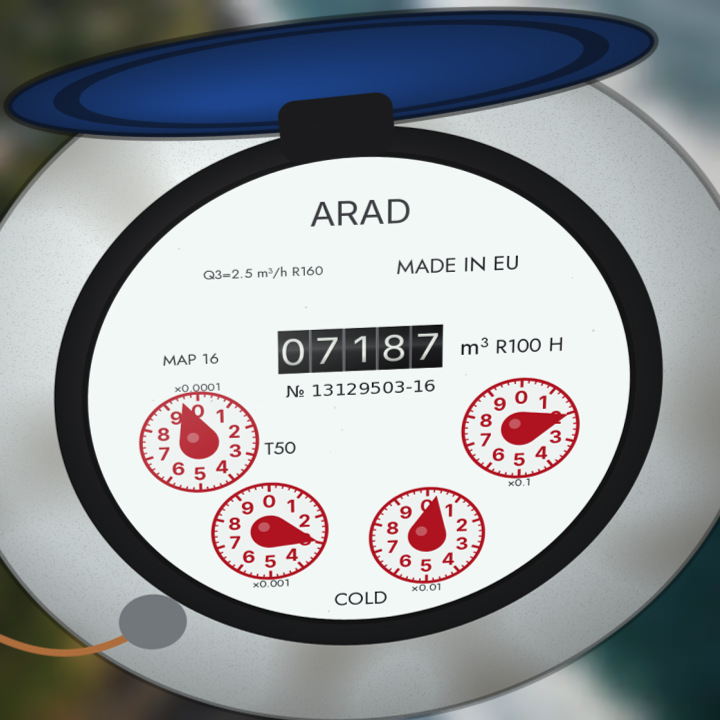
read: 7187.2029 m³
